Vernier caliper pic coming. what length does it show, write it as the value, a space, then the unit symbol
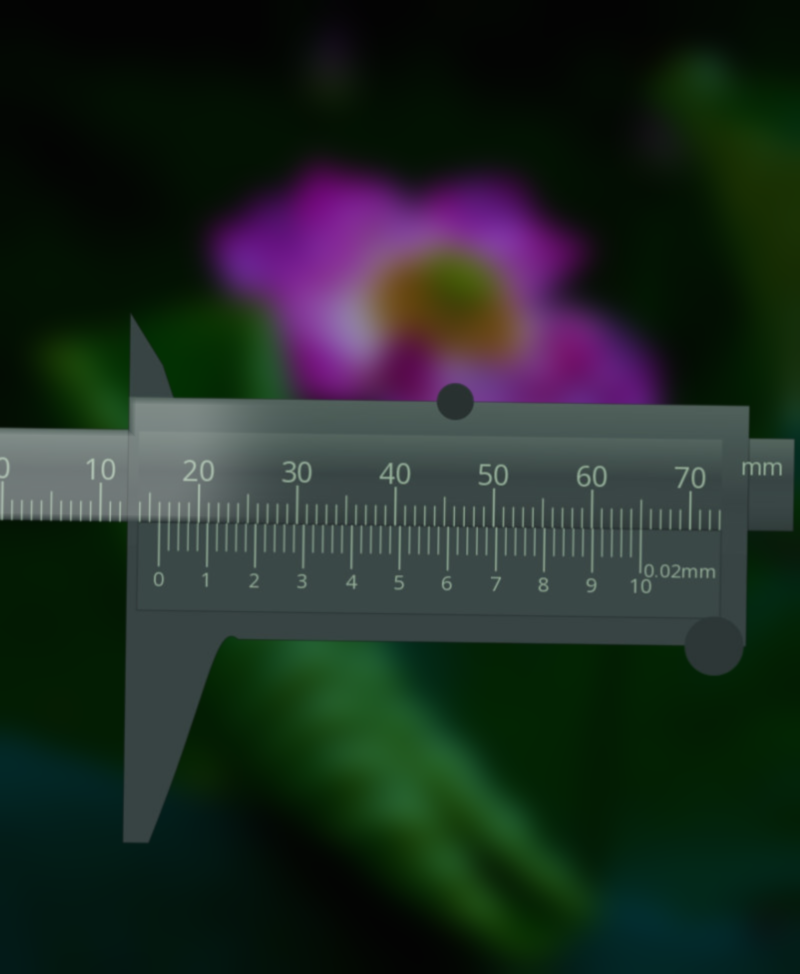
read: 16.0 mm
